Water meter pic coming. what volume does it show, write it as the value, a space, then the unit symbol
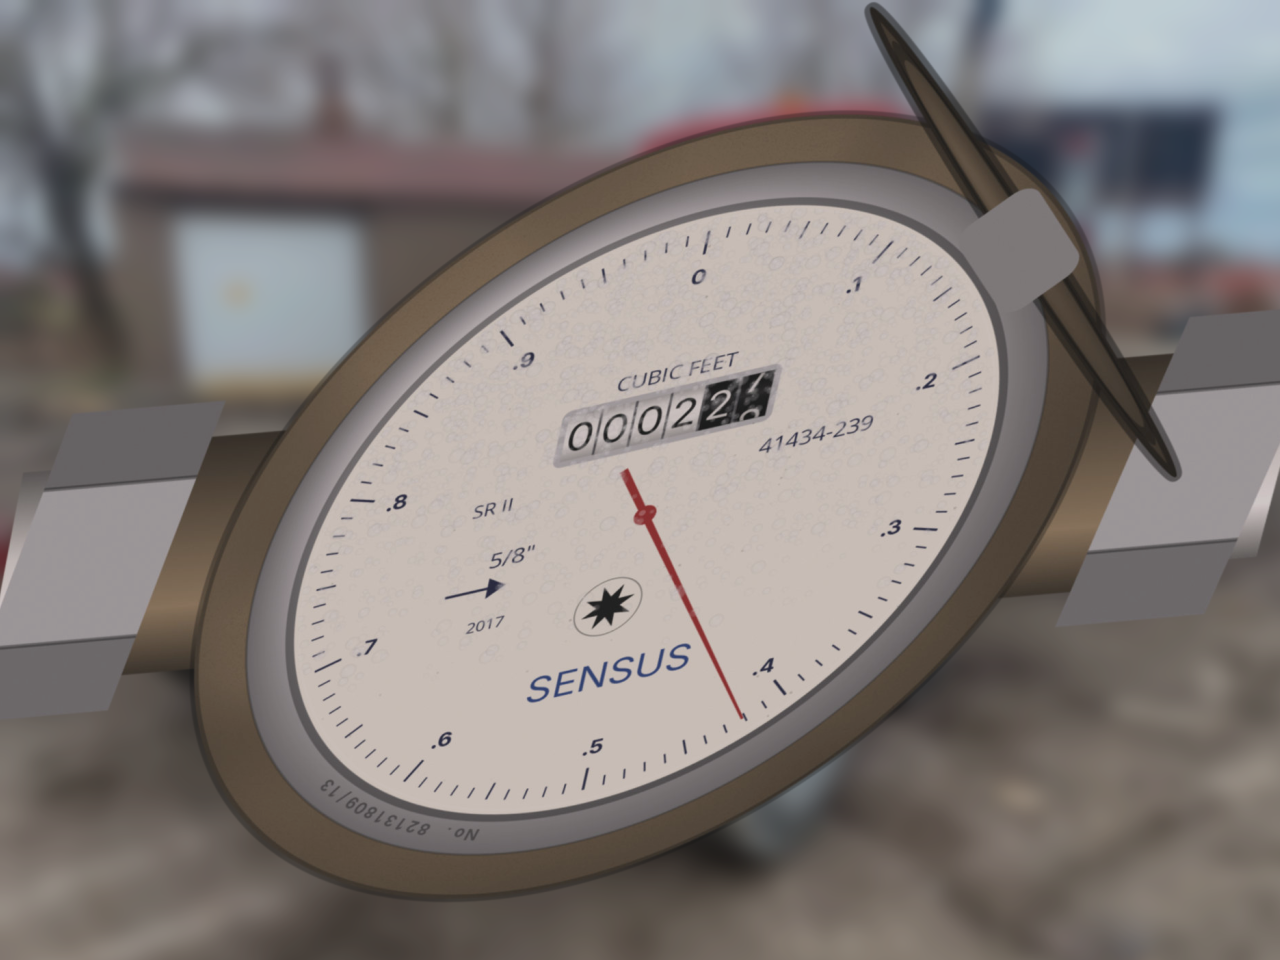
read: 227.42 ft³
